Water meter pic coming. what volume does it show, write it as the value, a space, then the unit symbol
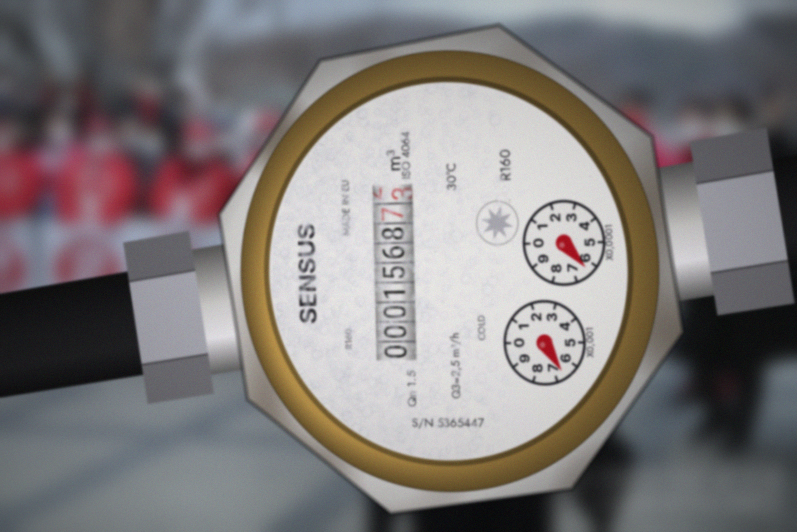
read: 1568.7266 m³
